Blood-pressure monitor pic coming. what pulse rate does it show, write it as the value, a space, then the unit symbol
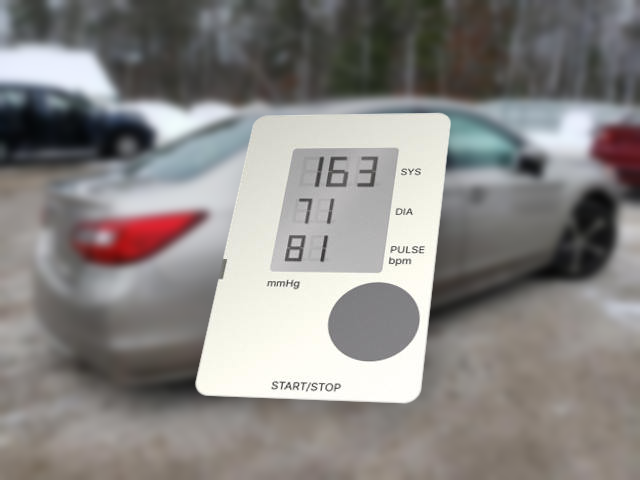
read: 81 bpm
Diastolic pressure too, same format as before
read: 71 mmHg
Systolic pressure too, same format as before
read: 163 mmHg
